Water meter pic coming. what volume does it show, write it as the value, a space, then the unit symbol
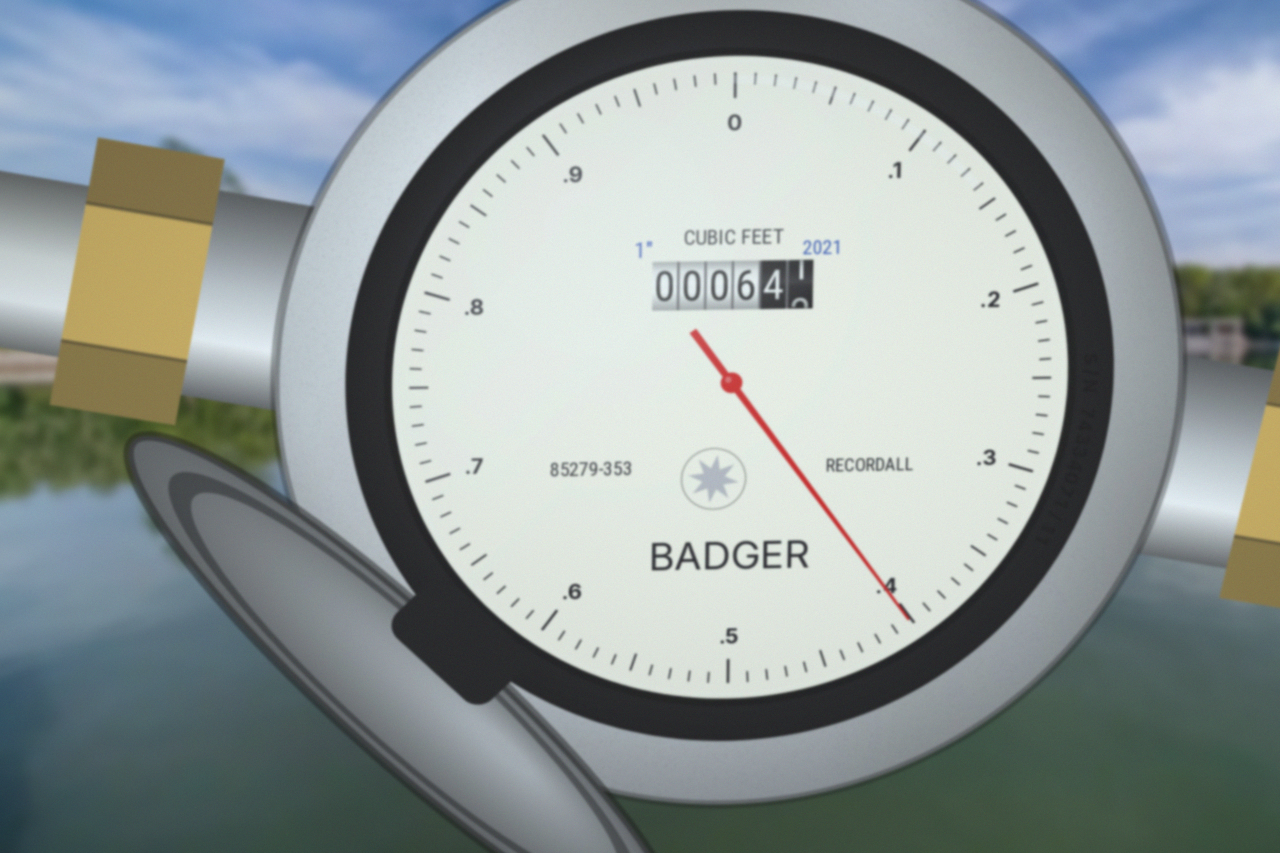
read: 641.40 ft³
